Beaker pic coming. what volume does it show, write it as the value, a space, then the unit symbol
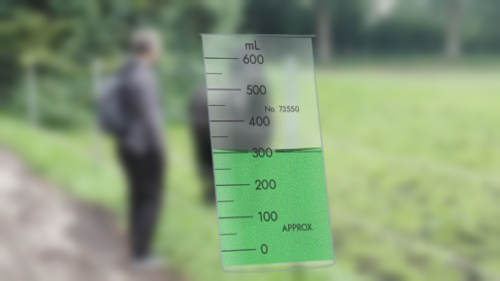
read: 300 mL
